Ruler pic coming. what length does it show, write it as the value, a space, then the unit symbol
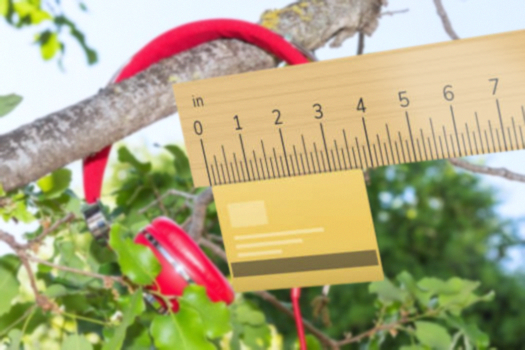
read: 3.75 in
